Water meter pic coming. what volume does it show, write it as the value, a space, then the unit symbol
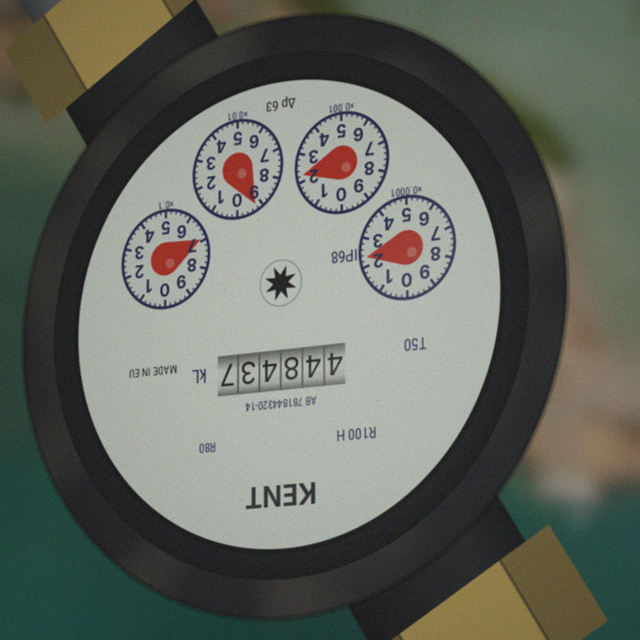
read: 448437.6922 kL
